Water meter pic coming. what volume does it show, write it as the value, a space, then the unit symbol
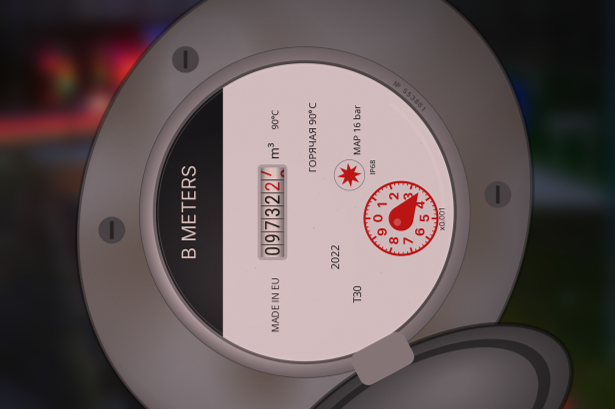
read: 9732.273 m³
